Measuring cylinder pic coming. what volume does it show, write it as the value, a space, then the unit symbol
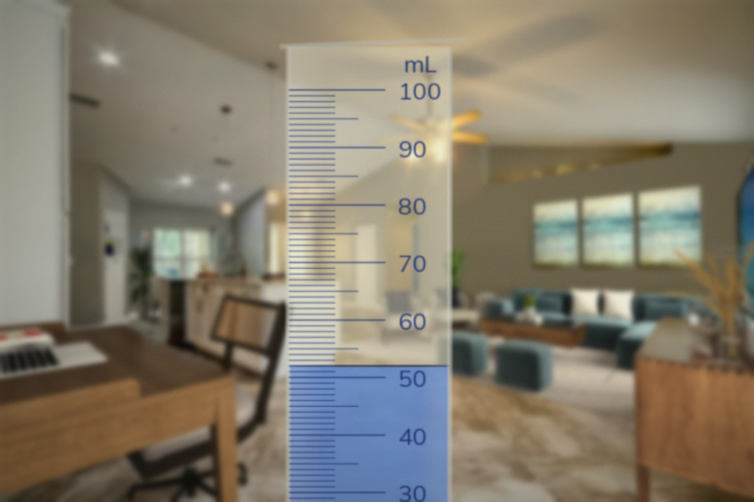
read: 52 mL
